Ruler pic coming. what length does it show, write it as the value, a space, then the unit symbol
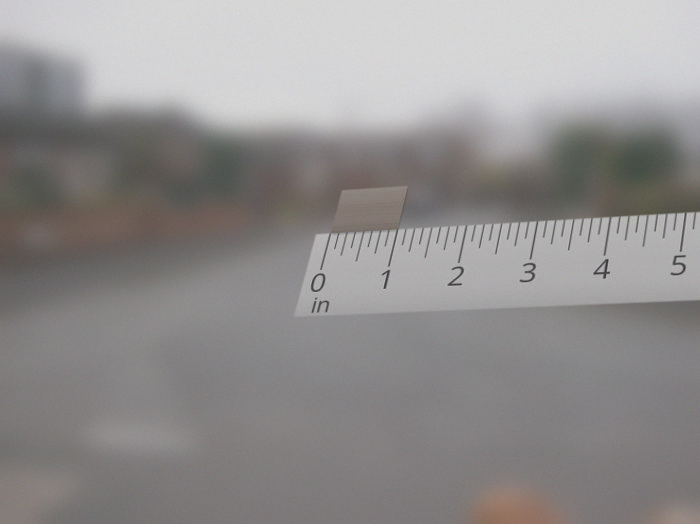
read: 1 in
